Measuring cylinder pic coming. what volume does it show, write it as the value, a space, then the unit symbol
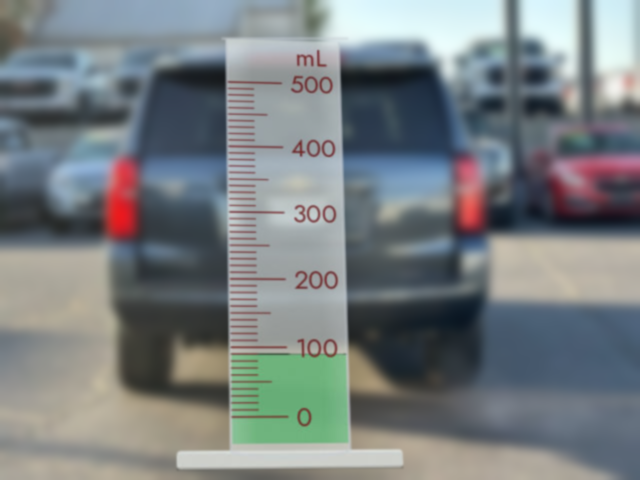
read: 90 mL
